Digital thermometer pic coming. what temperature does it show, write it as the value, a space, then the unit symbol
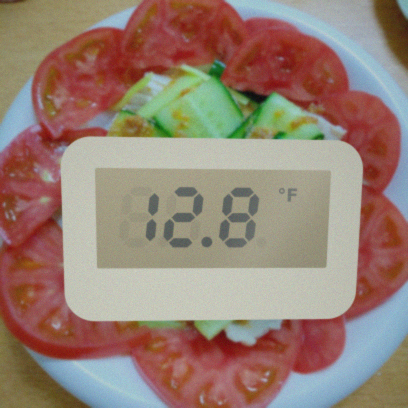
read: 12.8 °F
